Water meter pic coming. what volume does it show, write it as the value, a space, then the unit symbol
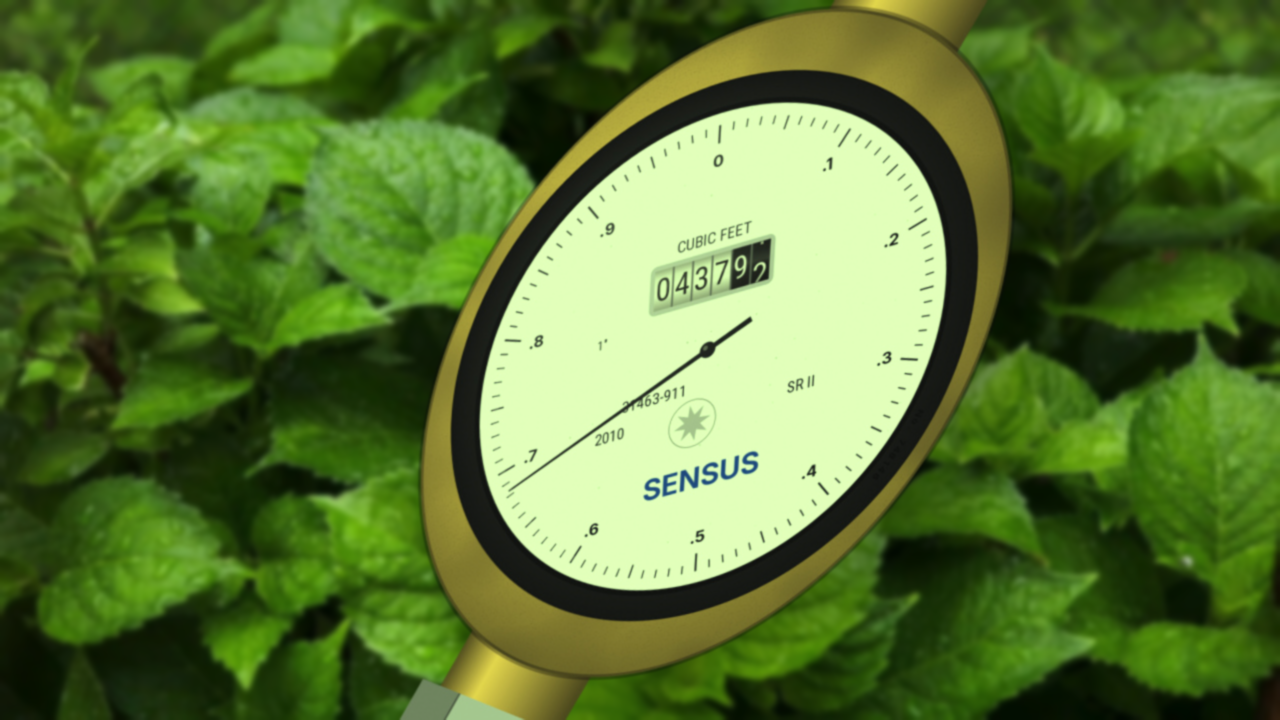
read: 43791.68 ft³
